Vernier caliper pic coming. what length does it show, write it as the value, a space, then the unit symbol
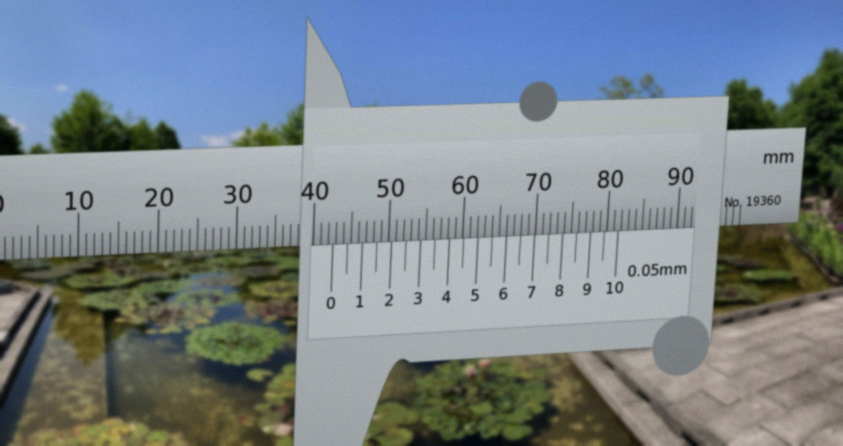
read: 42.6 mm
